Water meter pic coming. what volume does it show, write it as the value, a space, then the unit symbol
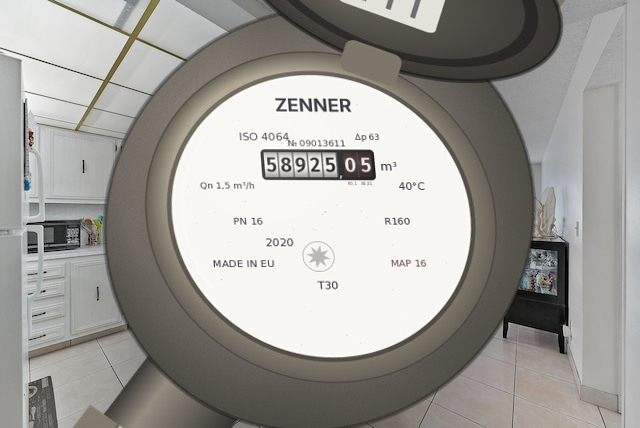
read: 58925.05 m³
